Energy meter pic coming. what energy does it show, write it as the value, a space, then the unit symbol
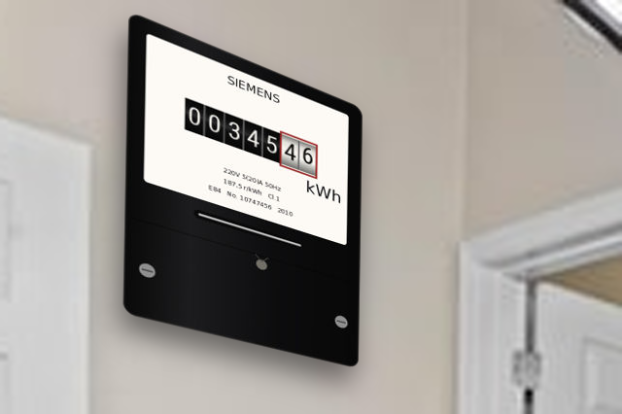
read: 345.46 kWh
